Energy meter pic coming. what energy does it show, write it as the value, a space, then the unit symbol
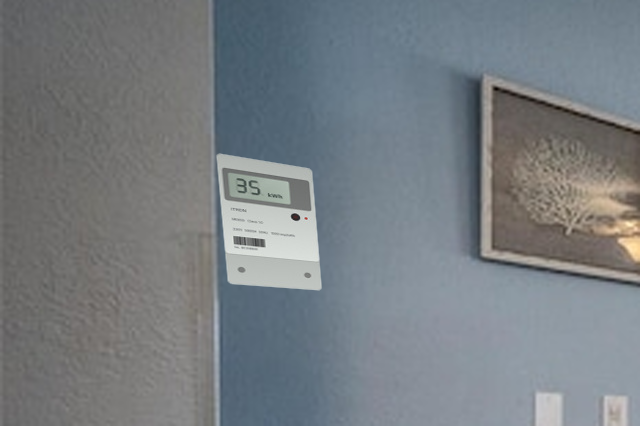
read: 35 kWh
